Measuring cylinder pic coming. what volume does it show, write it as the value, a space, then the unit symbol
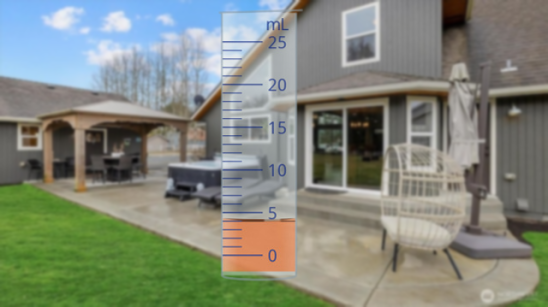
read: 4 mL
